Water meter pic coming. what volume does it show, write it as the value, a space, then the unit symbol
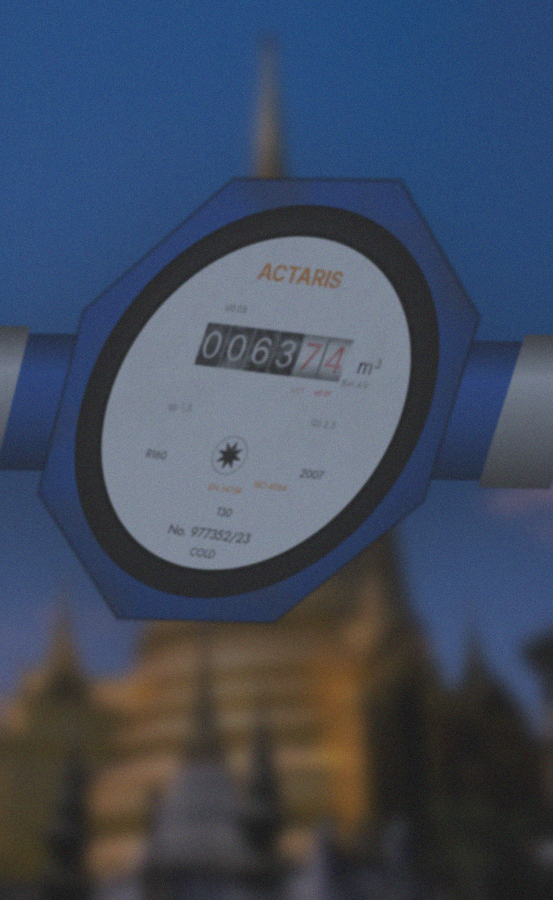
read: 63.74 m³
